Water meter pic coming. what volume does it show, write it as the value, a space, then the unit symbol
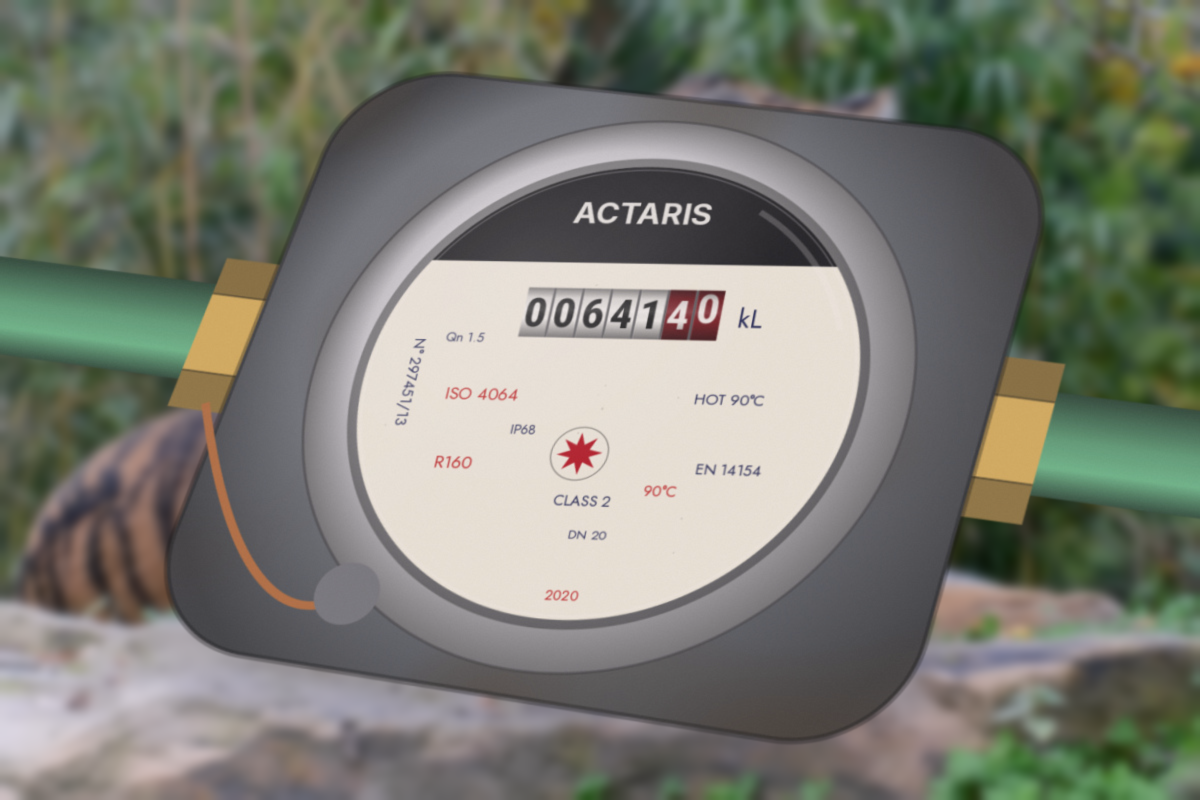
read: 641.40 kL
